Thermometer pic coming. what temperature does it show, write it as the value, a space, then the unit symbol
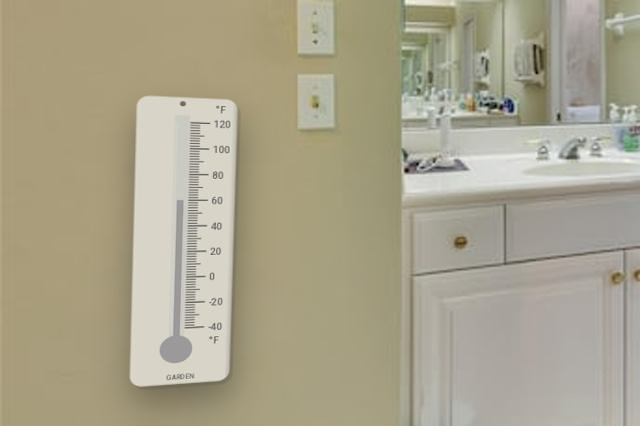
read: 60 °F
